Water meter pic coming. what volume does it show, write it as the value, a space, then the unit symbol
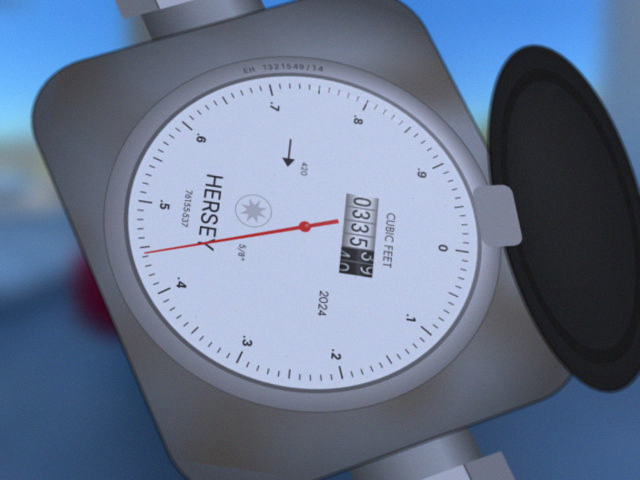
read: 33539.44 ft³
